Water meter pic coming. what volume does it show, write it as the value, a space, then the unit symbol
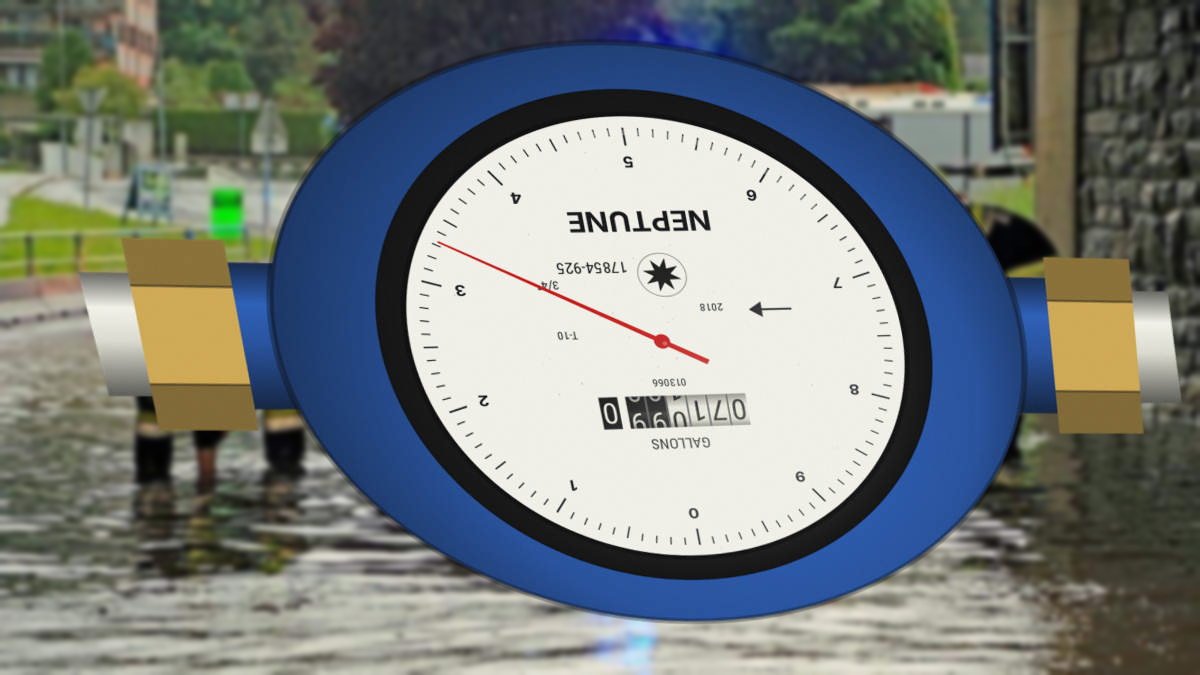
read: 710993.3 gal
